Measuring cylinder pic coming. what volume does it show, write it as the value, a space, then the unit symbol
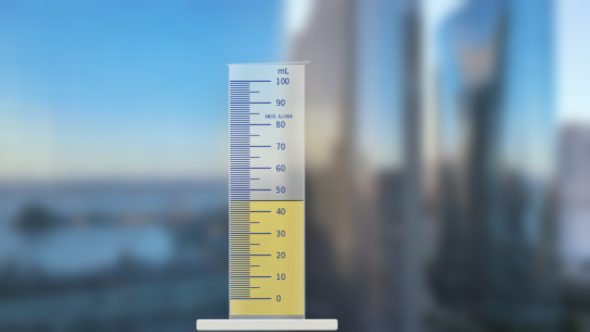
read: 45 mL
